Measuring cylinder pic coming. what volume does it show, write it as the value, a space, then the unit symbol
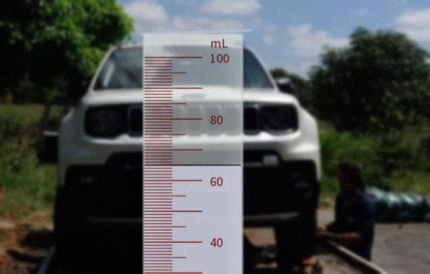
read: 65 mL
